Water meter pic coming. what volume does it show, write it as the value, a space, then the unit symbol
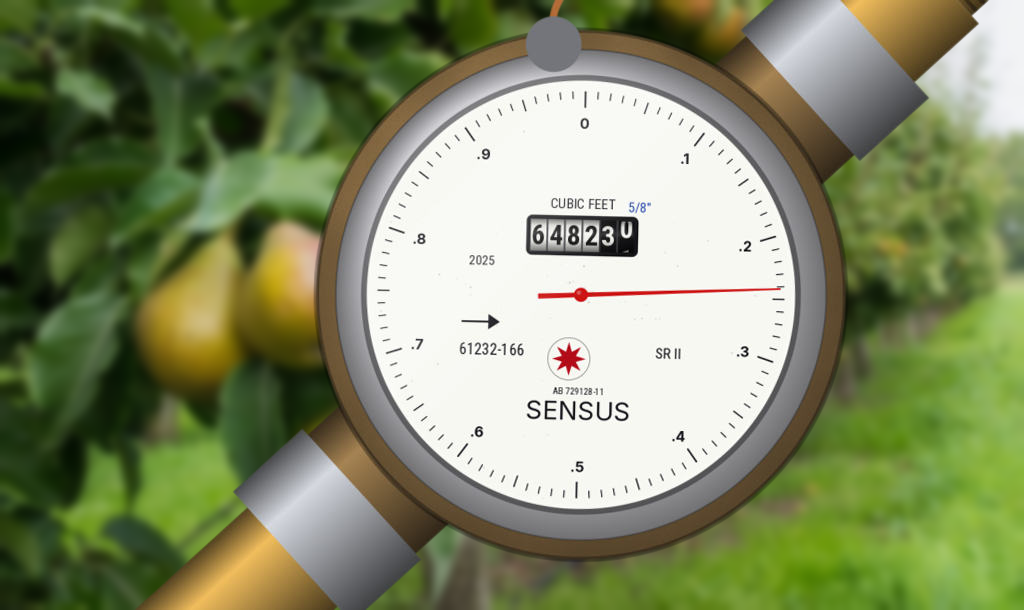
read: 648230.24 ft³
